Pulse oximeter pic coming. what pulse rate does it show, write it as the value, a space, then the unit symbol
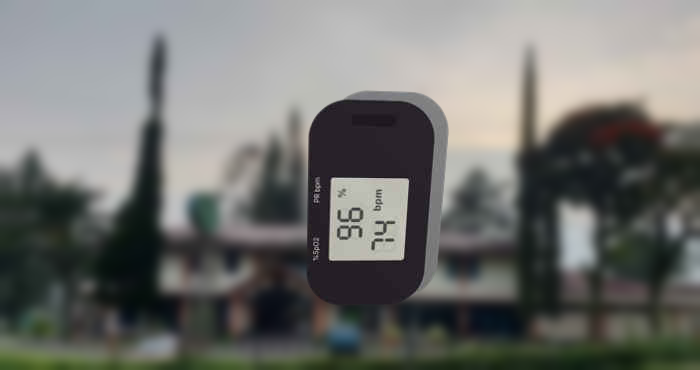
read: 74 bpm
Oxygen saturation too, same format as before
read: 96 %
